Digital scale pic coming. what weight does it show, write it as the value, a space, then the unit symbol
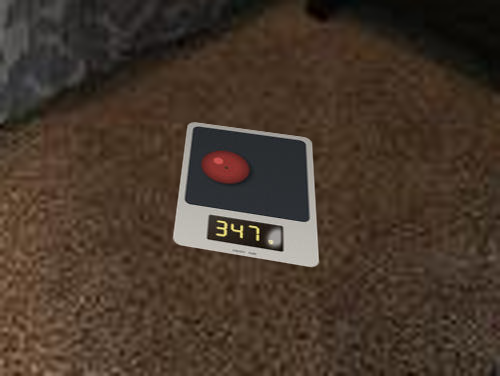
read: 347 g
